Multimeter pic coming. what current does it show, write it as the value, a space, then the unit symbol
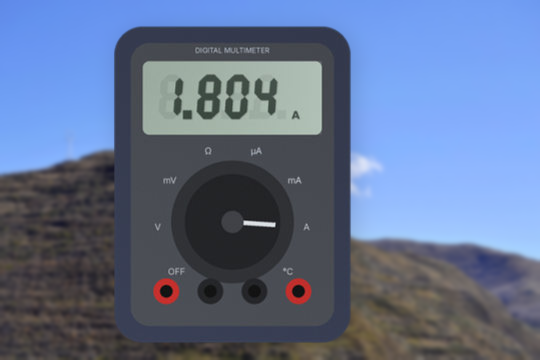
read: 1.804 A
